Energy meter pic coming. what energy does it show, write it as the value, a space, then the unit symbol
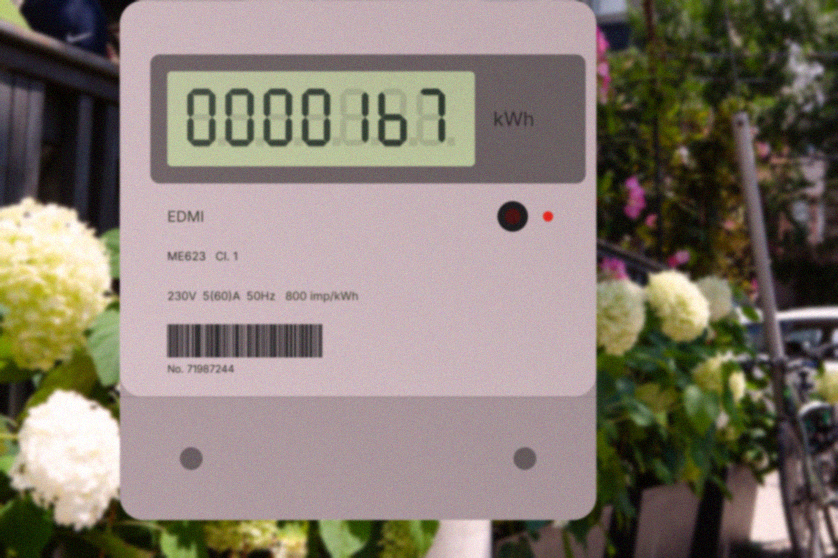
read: 167 kWh
